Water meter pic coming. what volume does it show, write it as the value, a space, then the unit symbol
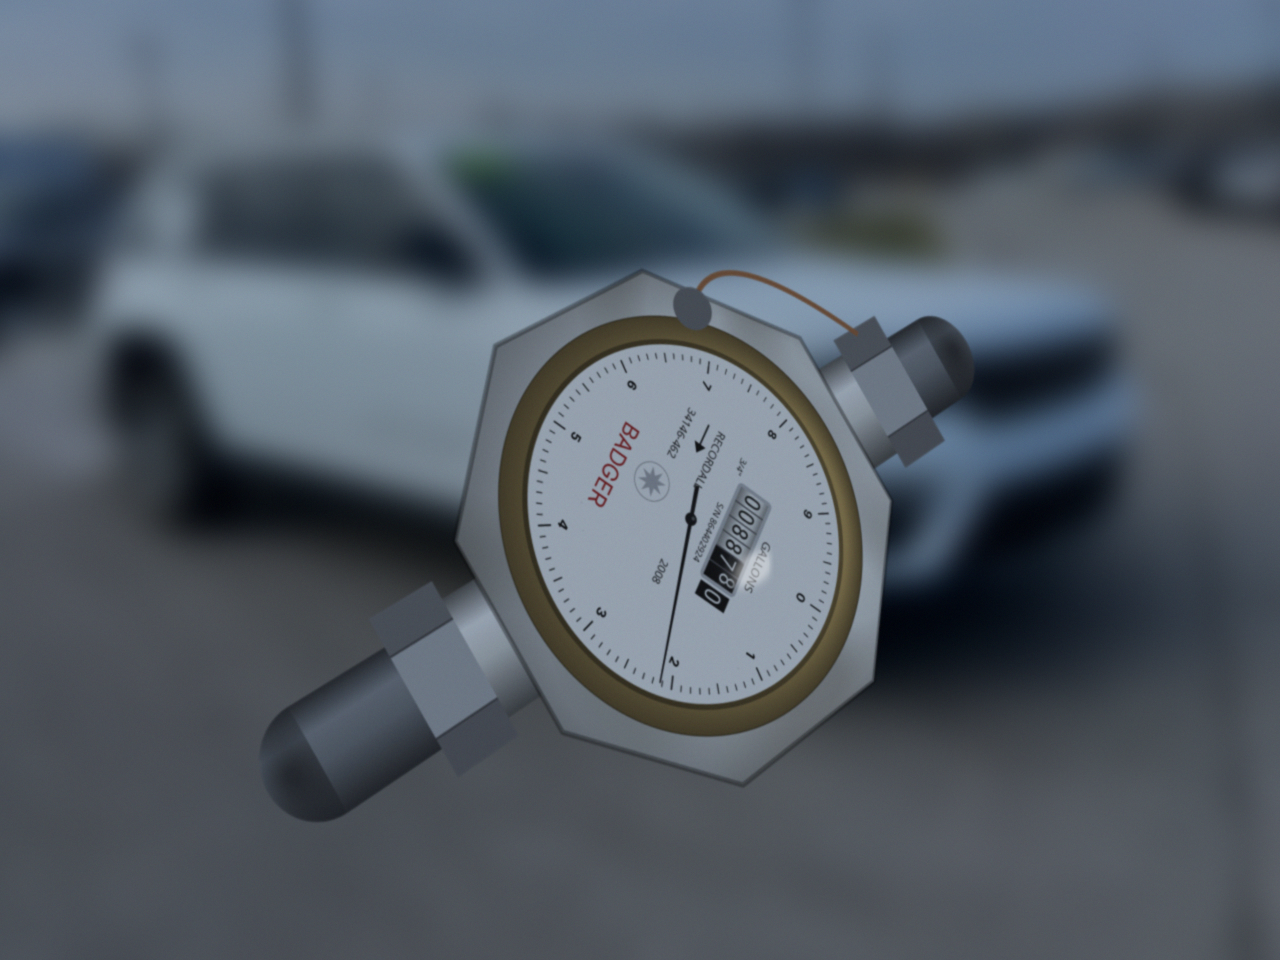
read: 88782.1 gal
